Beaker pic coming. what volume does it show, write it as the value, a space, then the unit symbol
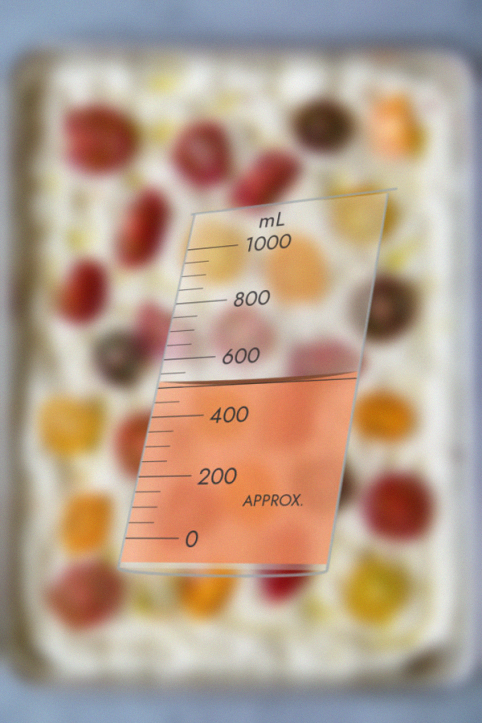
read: 500 mL
